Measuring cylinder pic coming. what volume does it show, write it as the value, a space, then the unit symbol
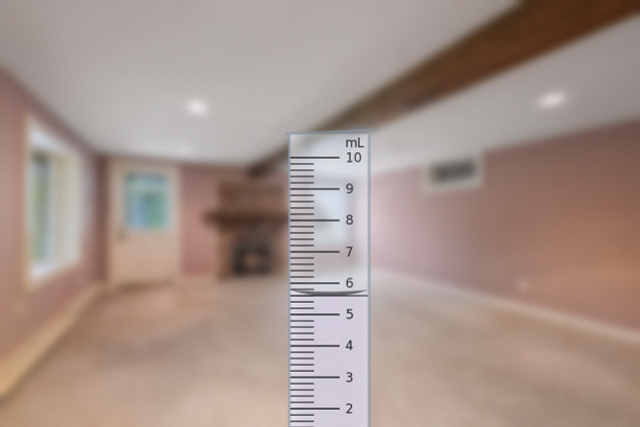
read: 5.6 mL
